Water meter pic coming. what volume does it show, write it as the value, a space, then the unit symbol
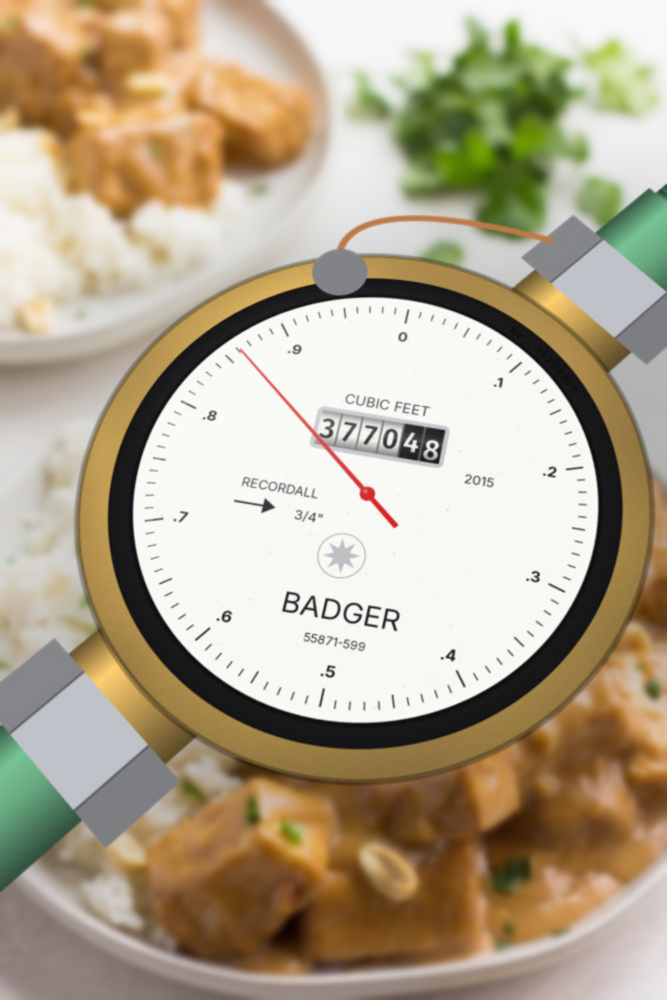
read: 377047.86 ft³
